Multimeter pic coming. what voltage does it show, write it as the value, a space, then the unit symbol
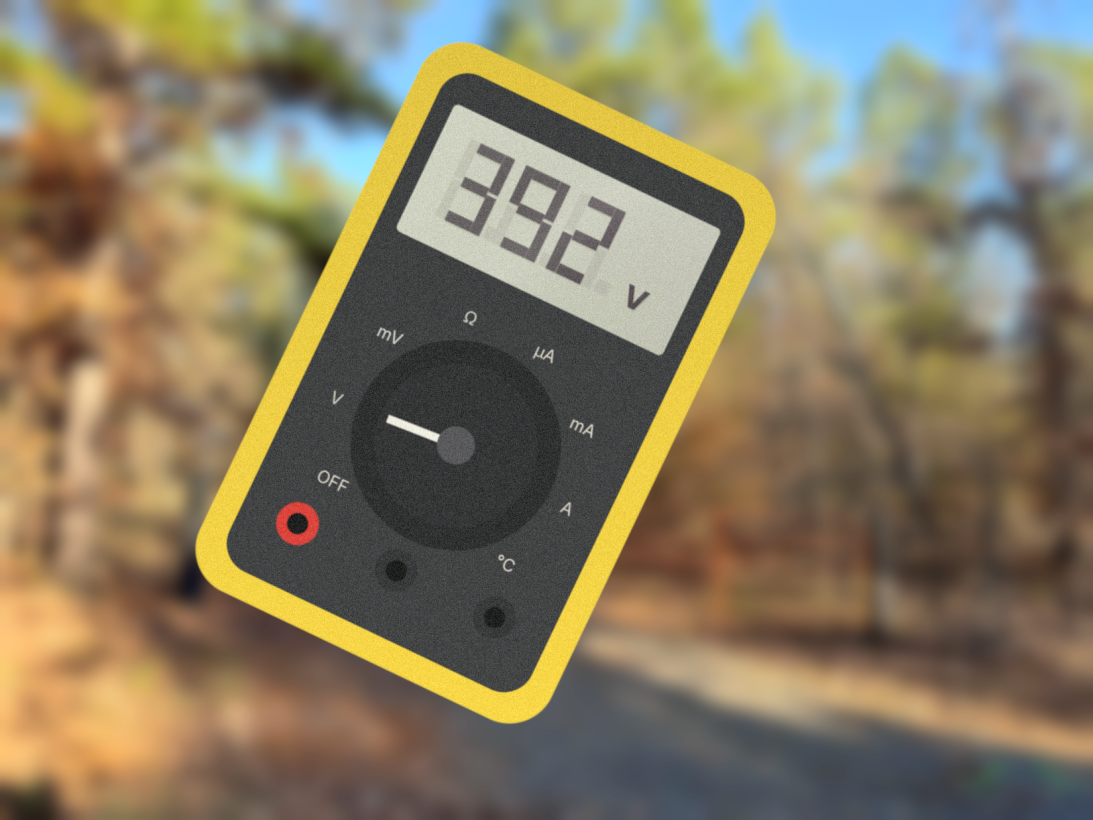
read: 392 V
